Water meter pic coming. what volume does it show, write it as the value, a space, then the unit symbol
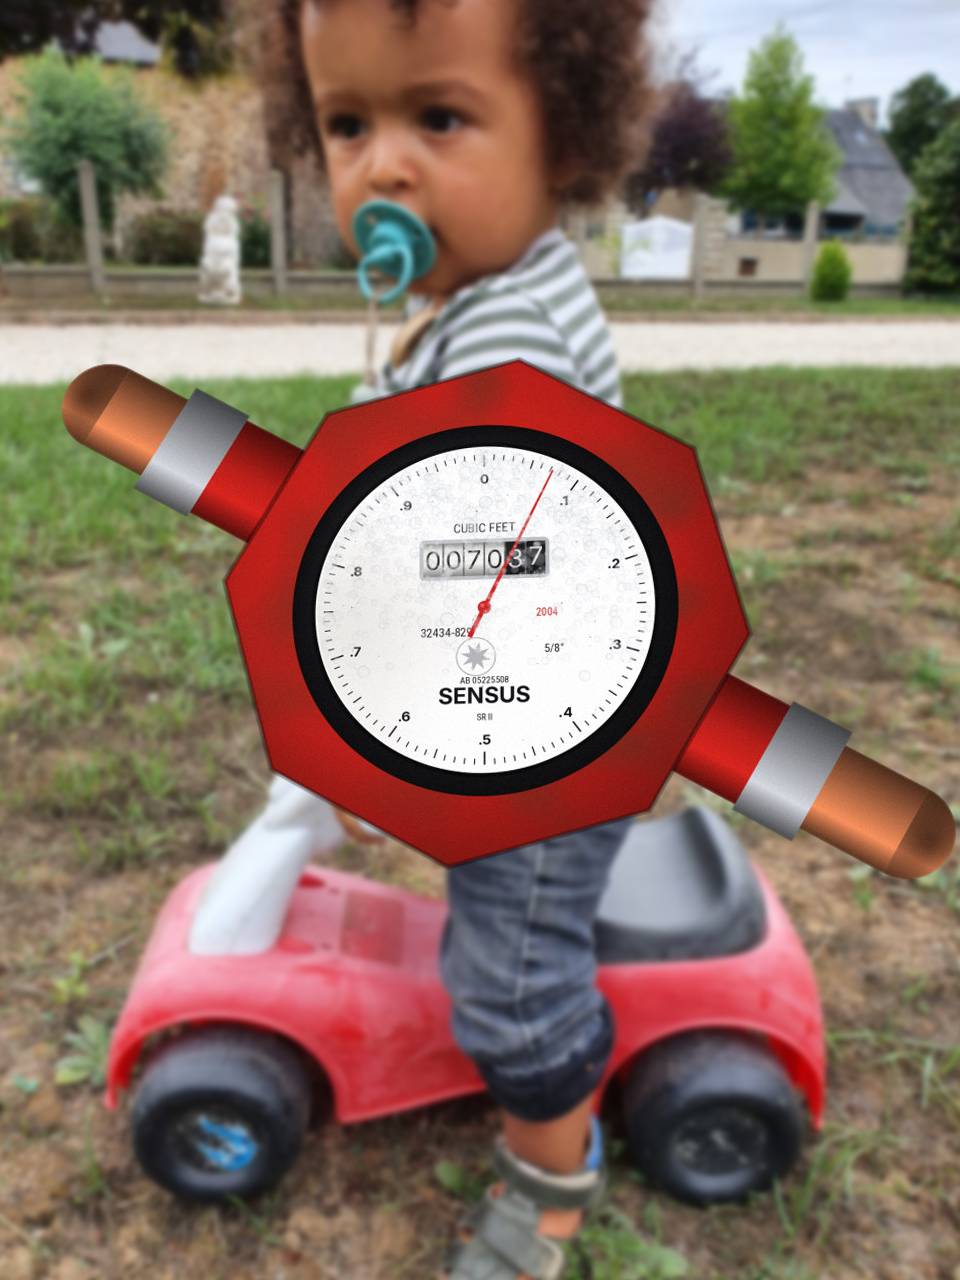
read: 7037.07 ft³
